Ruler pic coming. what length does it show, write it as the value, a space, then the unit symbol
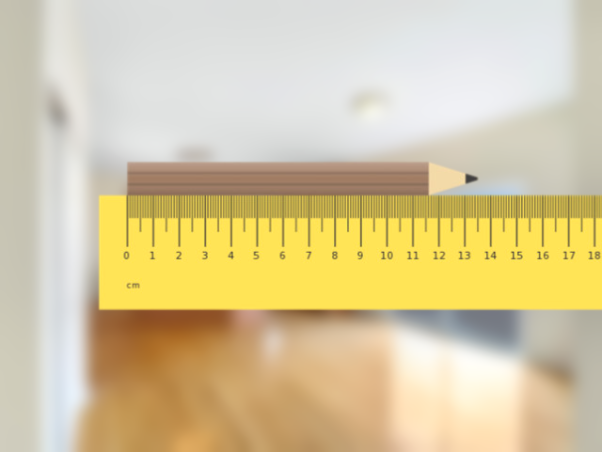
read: 13.5 cm
